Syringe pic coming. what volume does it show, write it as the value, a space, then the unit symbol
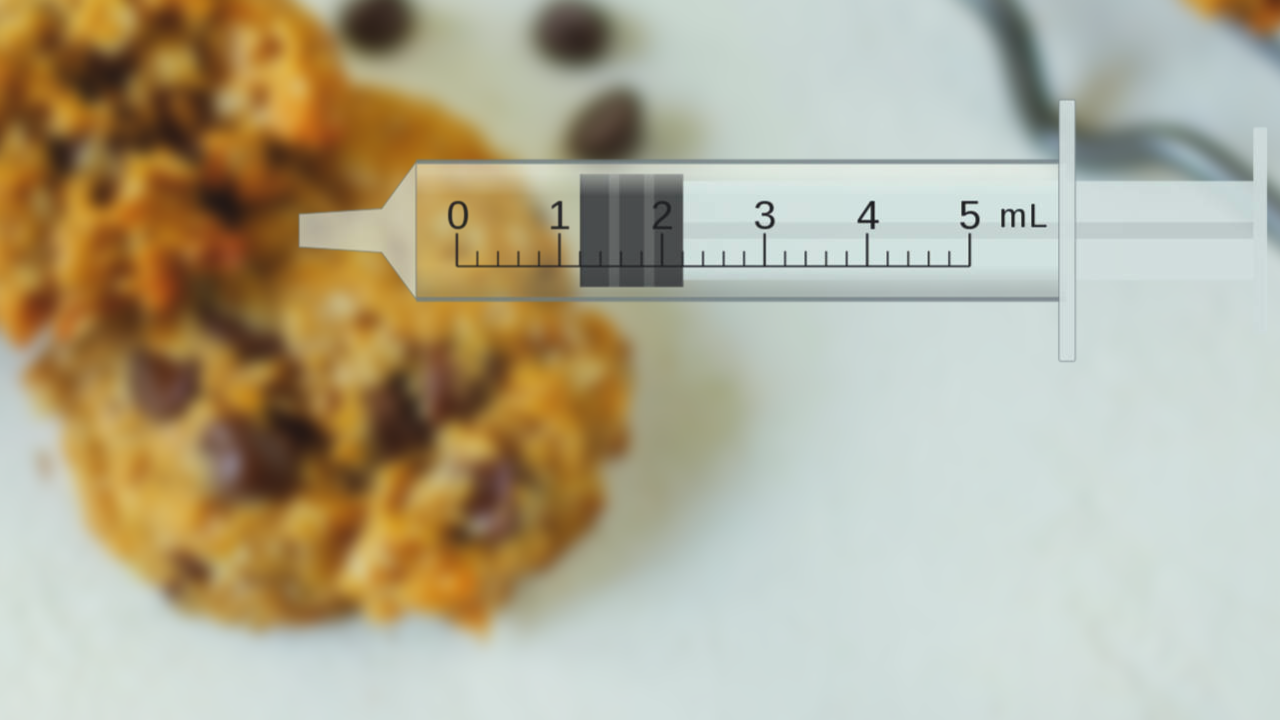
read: 1.2 mL
